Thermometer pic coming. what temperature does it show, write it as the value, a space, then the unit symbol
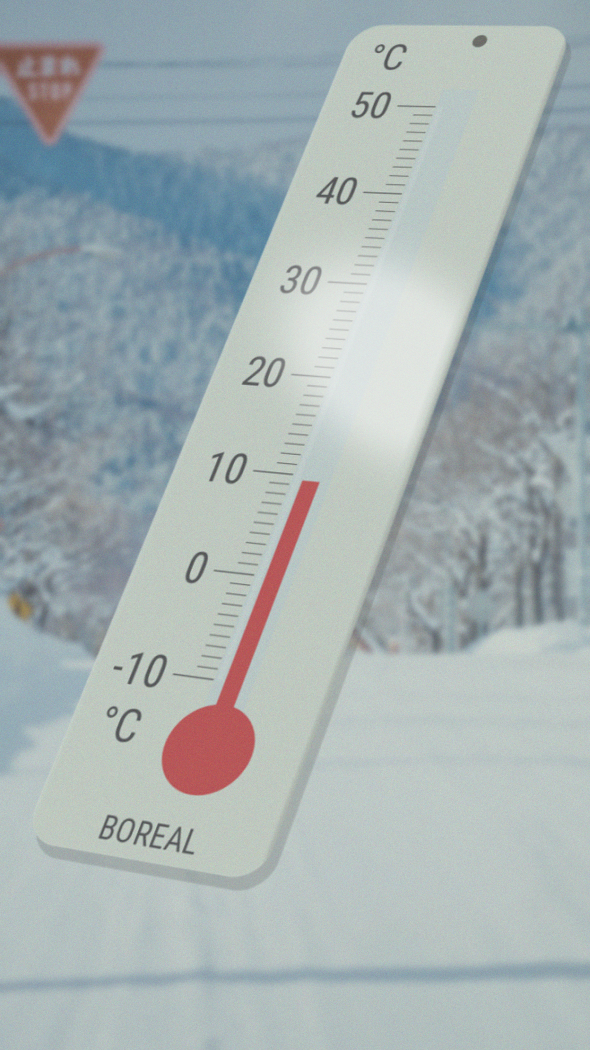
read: 9.5 °C
